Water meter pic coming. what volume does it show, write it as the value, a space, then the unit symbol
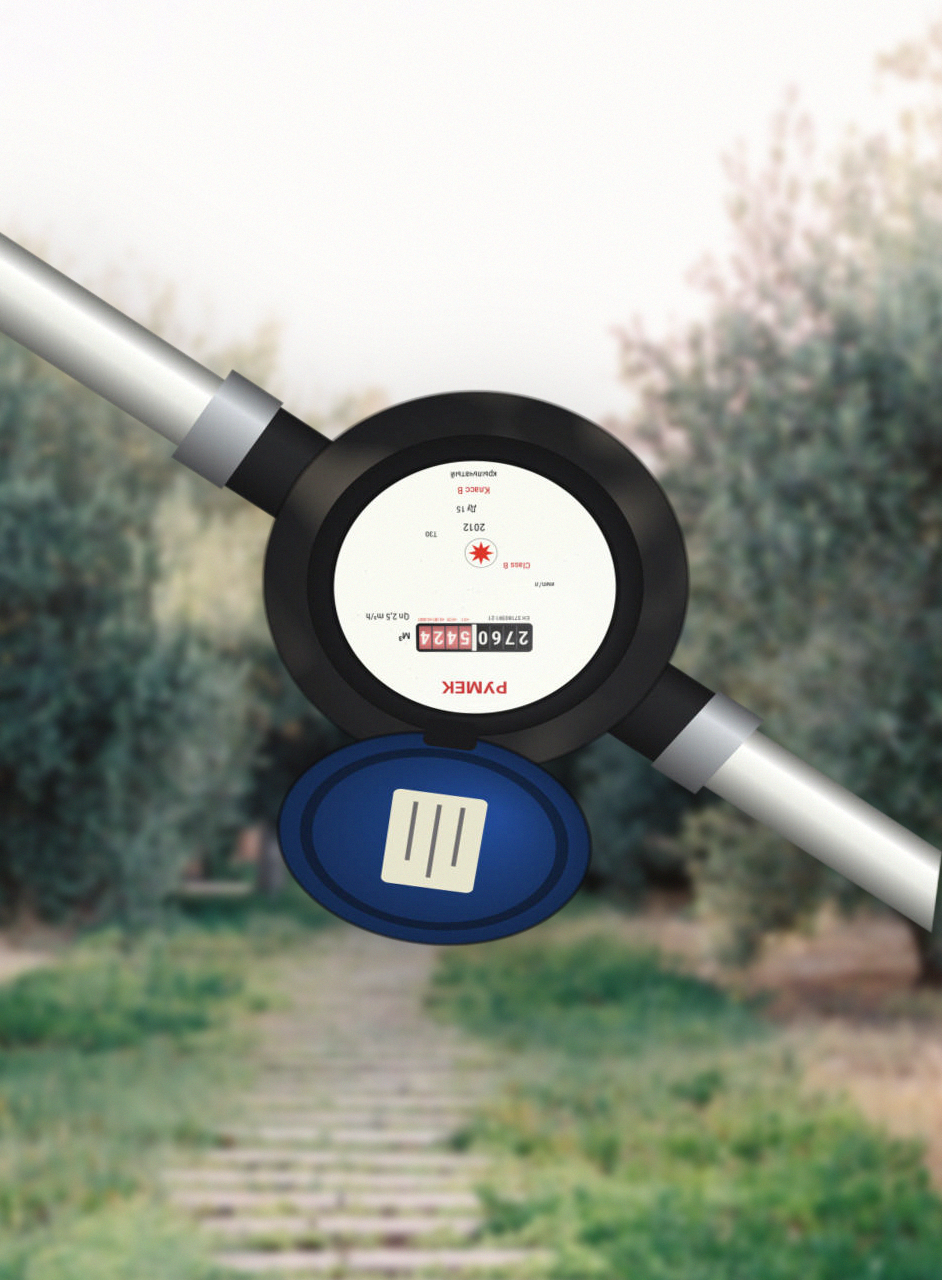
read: 2760.5424 m³
